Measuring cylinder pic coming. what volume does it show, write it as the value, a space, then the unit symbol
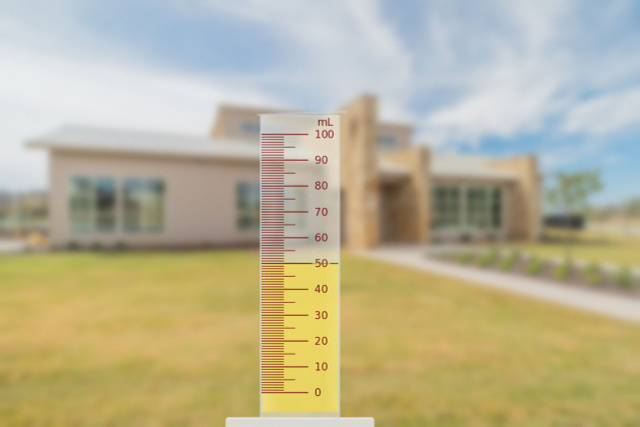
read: 50 mL
